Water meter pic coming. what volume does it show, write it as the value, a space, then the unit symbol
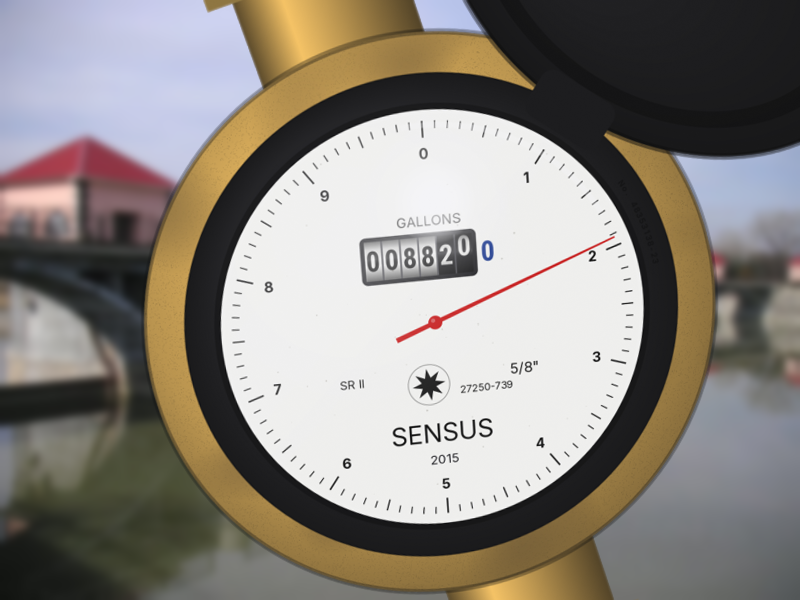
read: 88201.9 gal
